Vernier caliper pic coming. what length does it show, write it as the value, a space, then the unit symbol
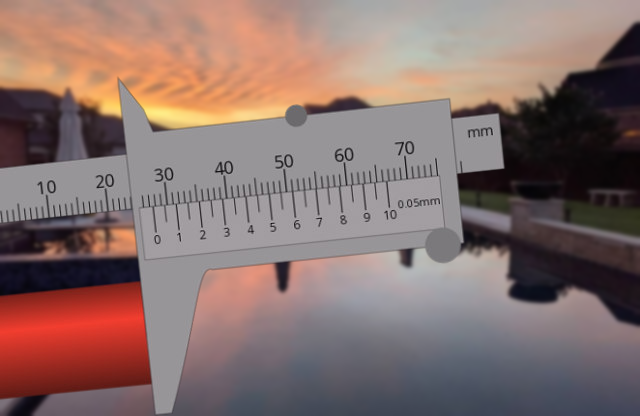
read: 27.6 mm
